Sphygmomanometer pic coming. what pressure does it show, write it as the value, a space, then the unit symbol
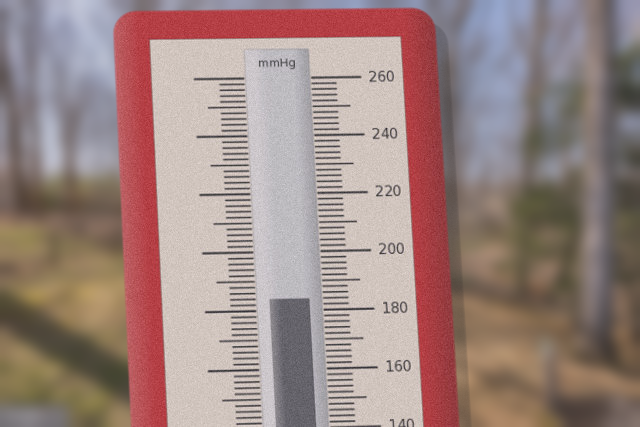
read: 184 mmHg
